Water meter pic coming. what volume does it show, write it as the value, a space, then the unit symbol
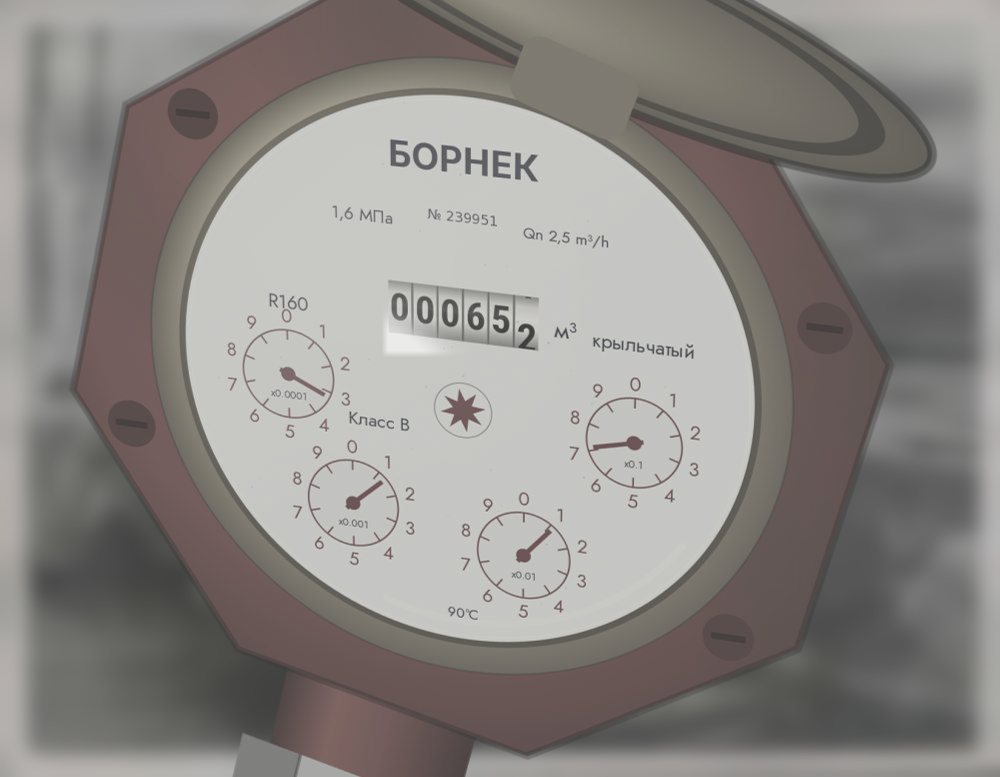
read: 651.7113 m³
